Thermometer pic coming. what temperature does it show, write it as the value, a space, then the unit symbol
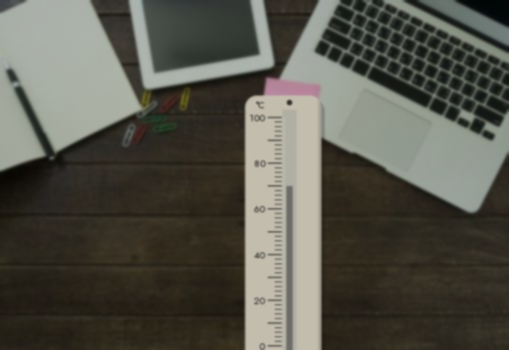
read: 70 °C
